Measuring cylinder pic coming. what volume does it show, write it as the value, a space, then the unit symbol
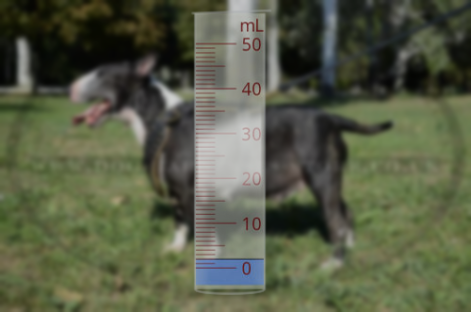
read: 2 mL
